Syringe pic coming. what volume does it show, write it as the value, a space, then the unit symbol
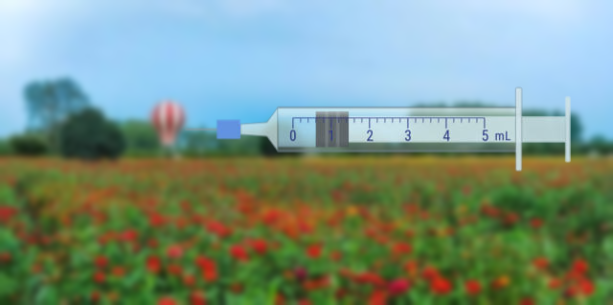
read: 0.6 mL
